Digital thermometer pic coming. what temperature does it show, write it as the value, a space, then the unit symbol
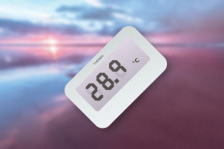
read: 28.9 °C
